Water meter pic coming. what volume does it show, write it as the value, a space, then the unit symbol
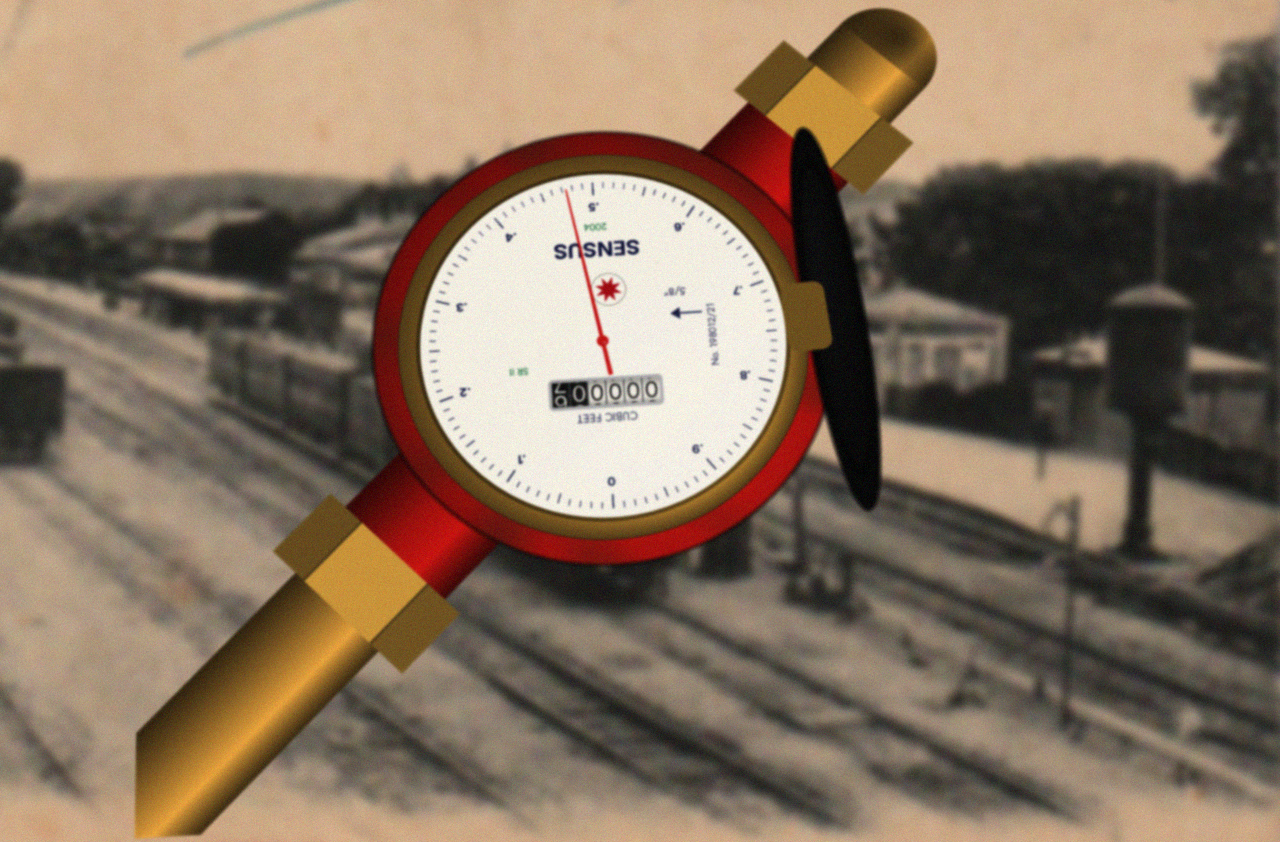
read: 6.47 ft³
